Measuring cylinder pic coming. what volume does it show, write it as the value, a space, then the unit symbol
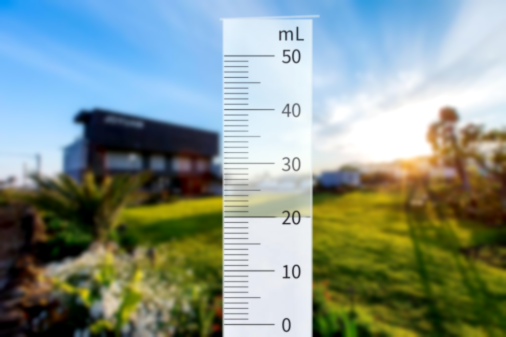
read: 20 mL
